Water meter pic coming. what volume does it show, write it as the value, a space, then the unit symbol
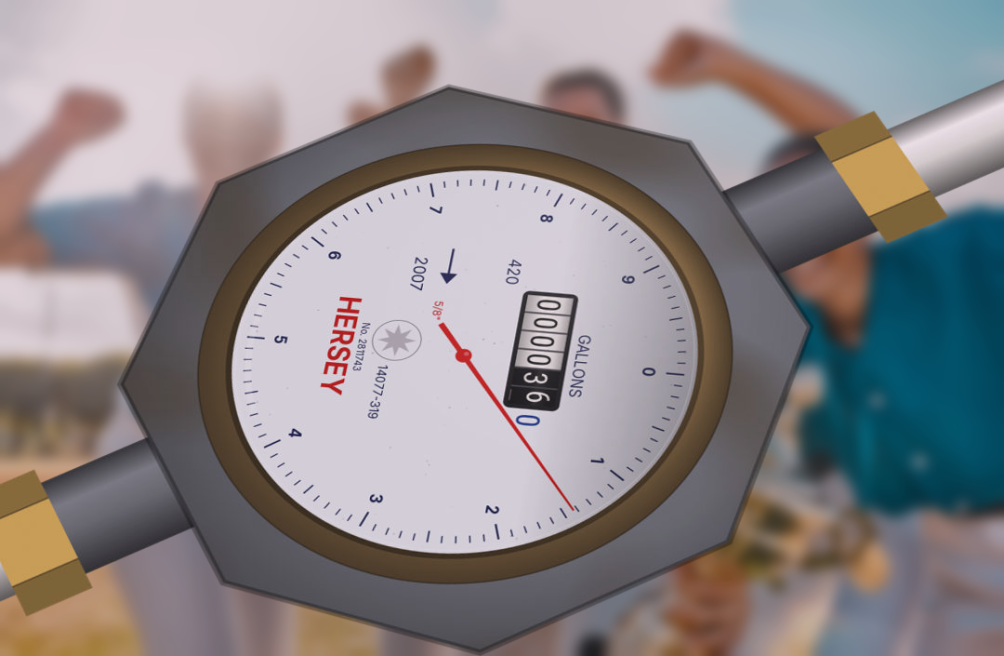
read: 361.4 gal
